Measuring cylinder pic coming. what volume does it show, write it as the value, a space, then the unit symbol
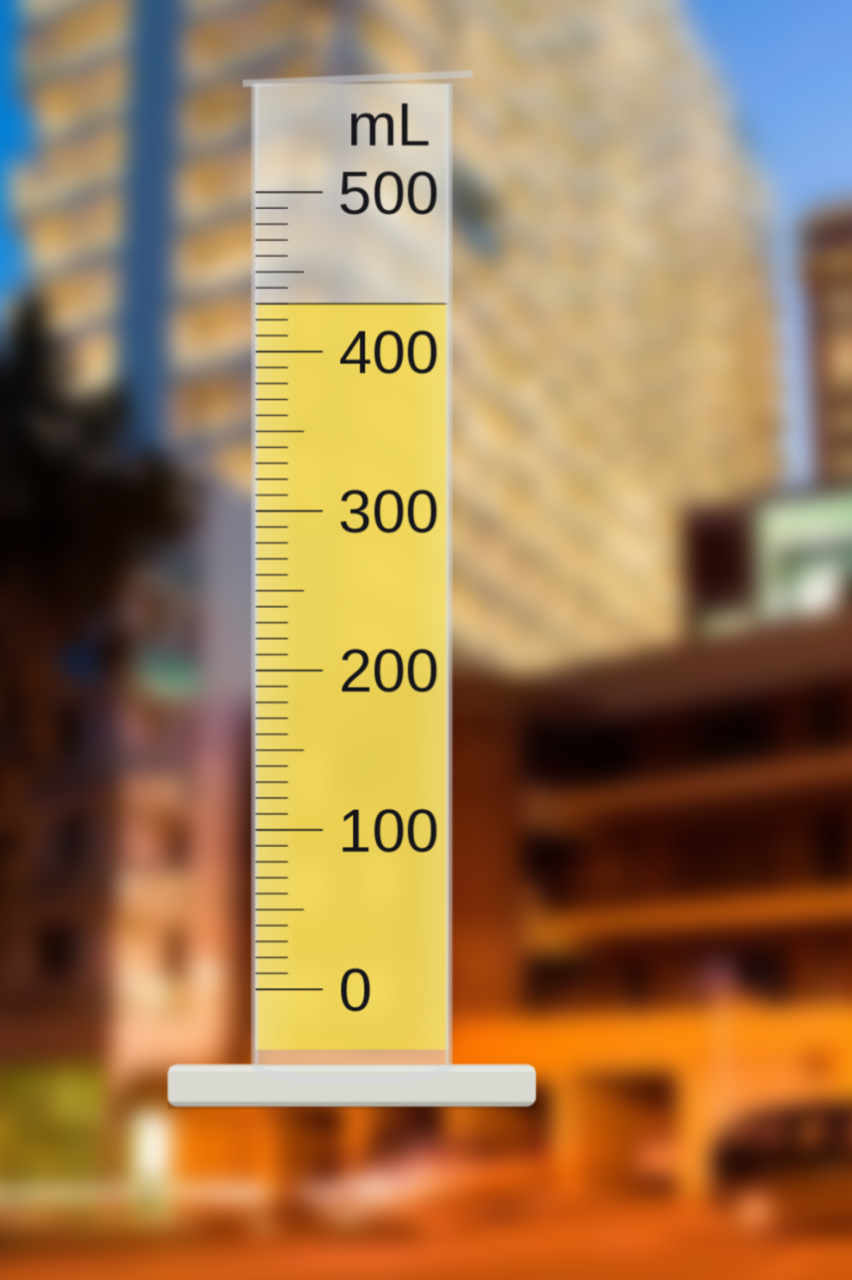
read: 430 mL
